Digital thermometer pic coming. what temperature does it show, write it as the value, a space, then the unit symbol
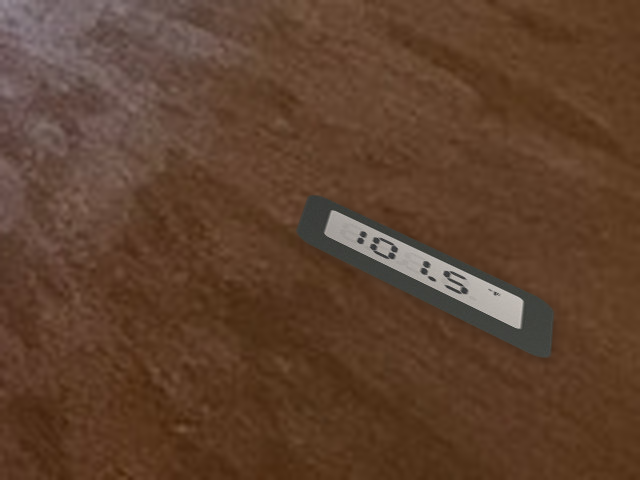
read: 101.5 °F
